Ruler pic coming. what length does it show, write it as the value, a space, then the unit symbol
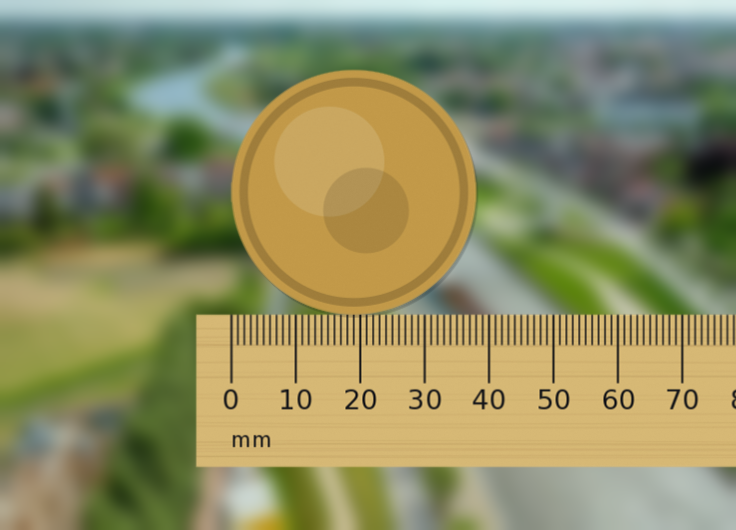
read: 38 mm
